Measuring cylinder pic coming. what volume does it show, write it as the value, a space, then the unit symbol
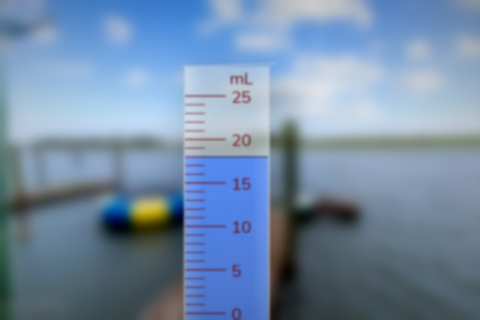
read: 18 mL
